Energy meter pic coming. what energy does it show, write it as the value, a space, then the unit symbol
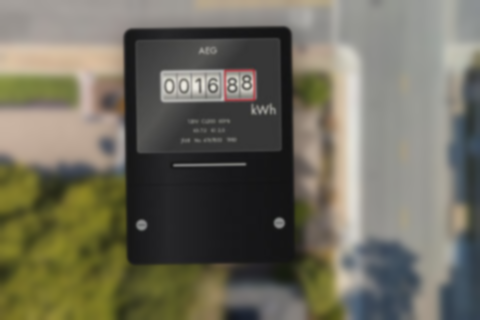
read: 16.88 kWh
